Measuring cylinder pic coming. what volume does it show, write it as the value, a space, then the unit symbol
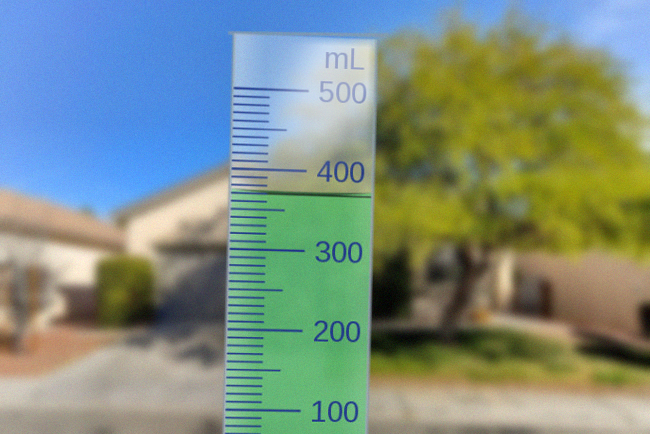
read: 370 mL
